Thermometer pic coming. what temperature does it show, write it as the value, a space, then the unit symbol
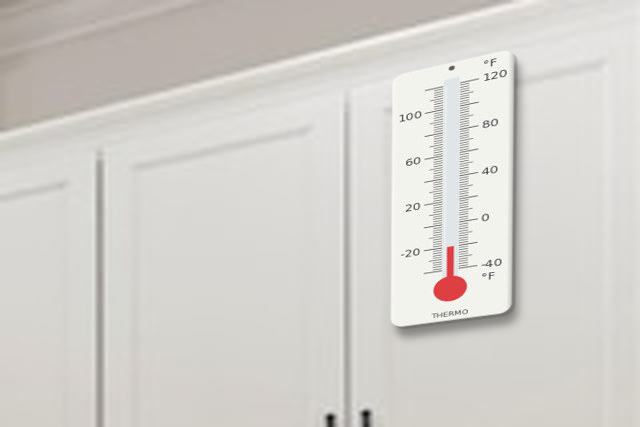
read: -20 °F
